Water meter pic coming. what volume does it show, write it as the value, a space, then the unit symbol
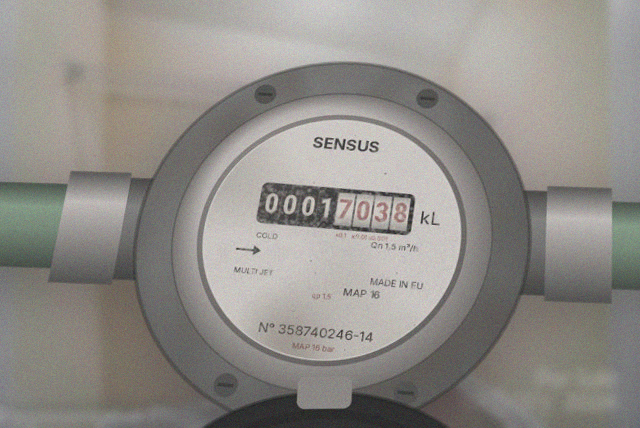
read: 1.7038 kL
